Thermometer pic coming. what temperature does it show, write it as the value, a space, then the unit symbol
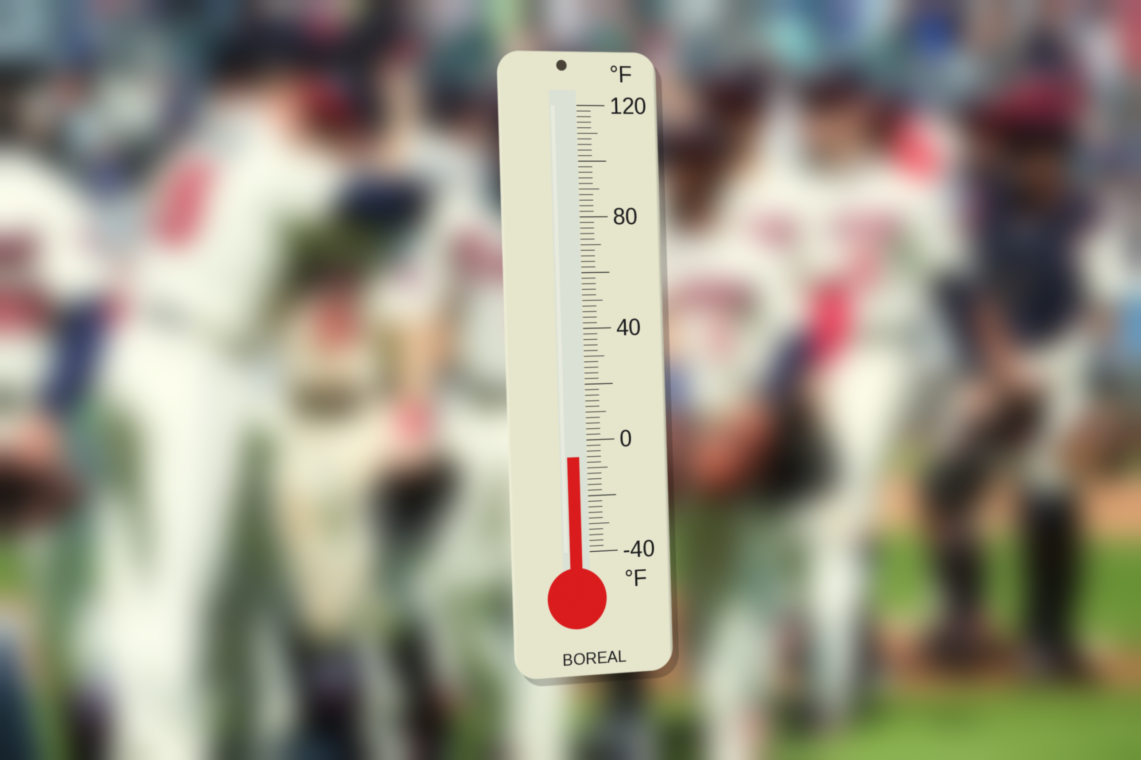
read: -6 °F
